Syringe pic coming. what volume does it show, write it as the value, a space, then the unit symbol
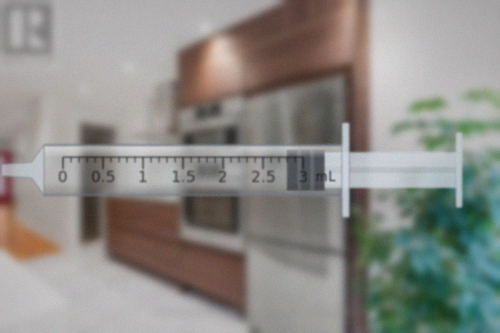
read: 2.8 mL
